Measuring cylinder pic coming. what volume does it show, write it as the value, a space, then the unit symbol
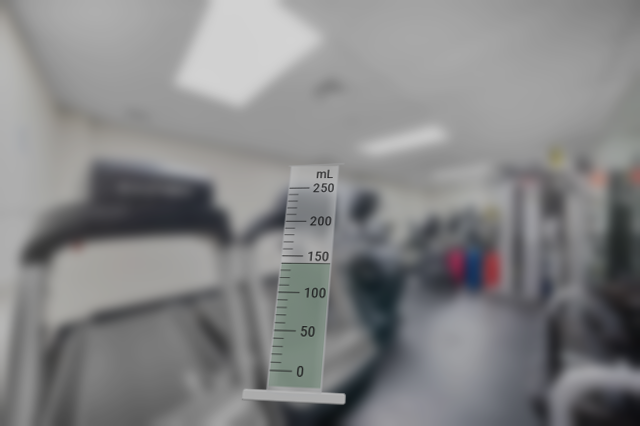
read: 140 mL
